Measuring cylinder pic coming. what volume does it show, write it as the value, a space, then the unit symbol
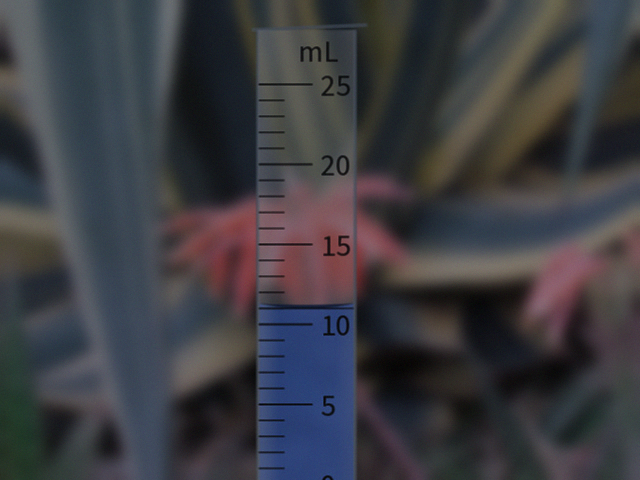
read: 11 mL
